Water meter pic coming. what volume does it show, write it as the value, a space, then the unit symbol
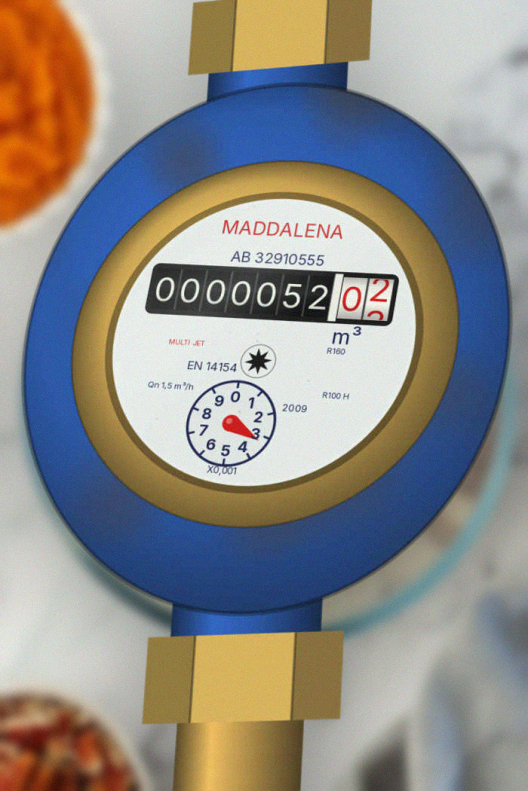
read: 52.023 m³
